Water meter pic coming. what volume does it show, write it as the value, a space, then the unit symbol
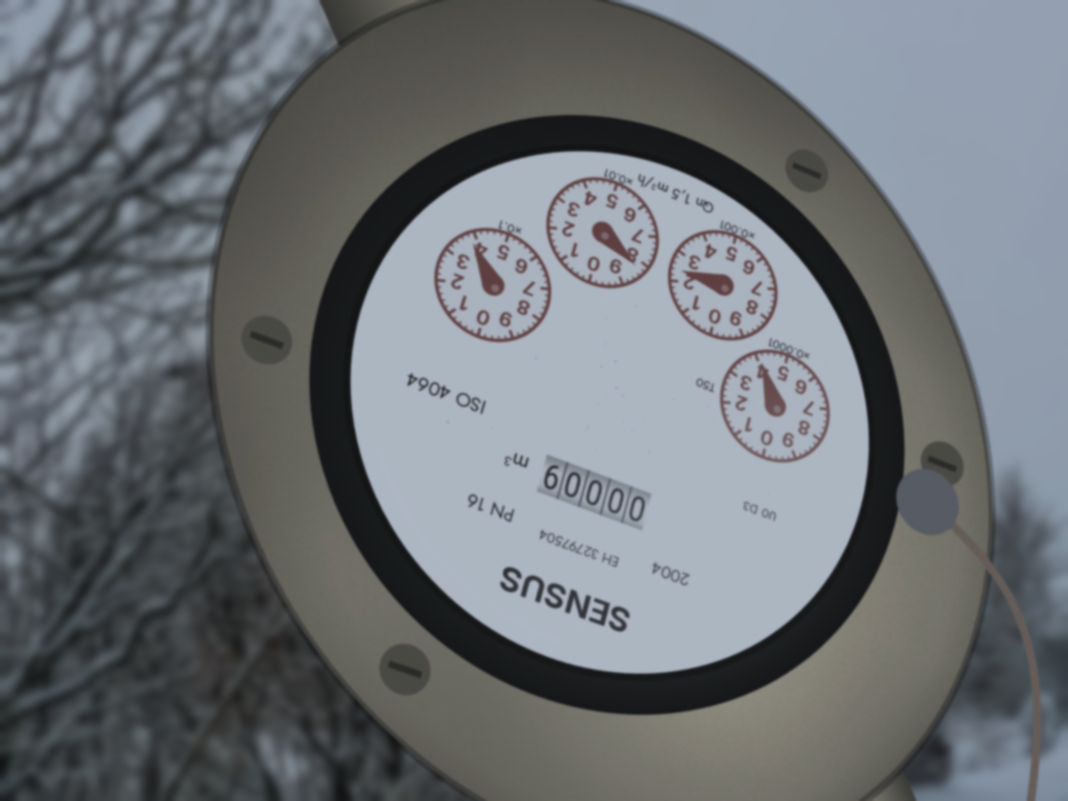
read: 9.3824 m³
